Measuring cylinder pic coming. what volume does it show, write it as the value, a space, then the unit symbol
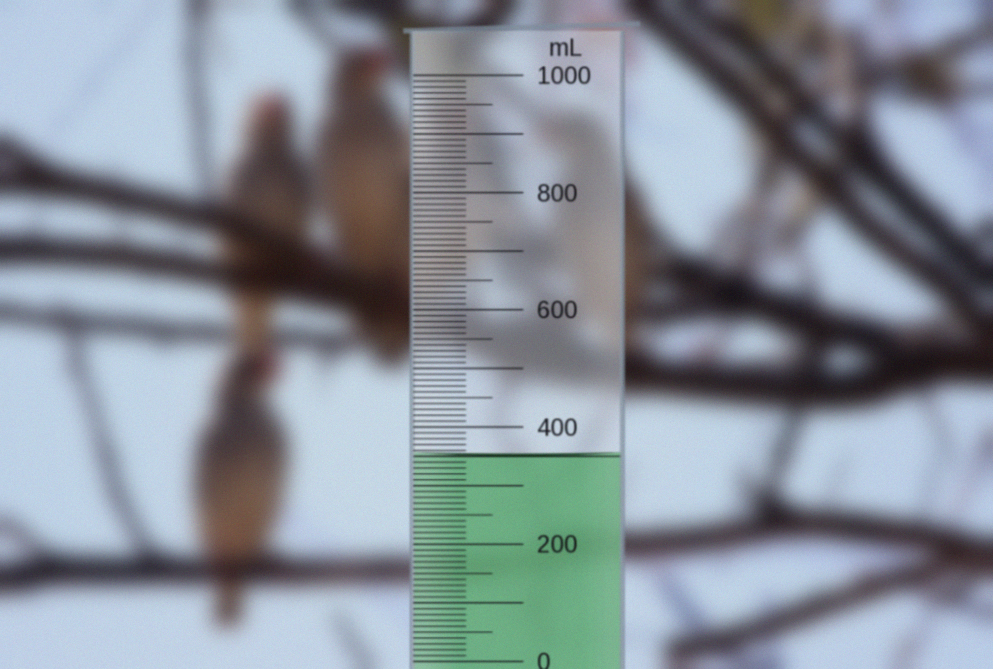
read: 350 mL
